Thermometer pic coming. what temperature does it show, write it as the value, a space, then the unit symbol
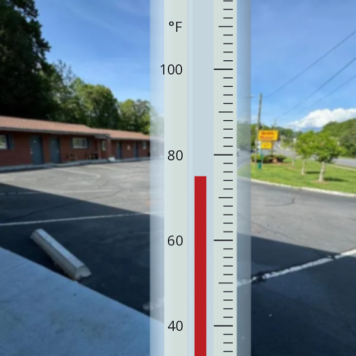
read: 75 °F
